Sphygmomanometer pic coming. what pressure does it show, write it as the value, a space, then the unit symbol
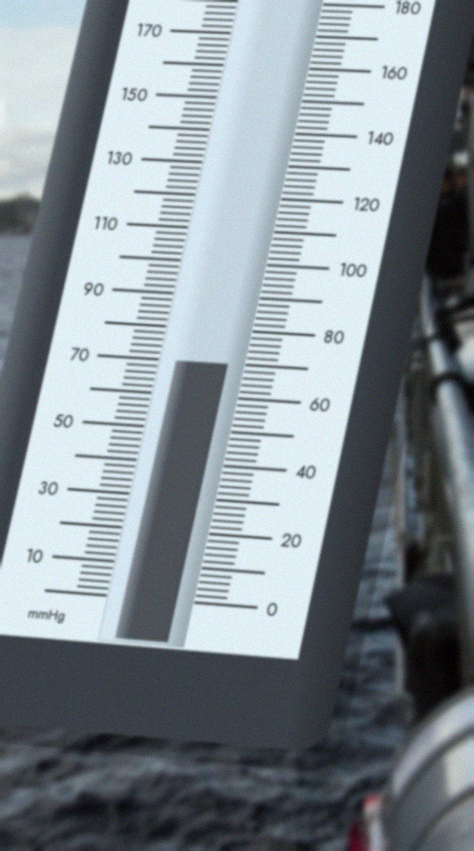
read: 70 mmHg
